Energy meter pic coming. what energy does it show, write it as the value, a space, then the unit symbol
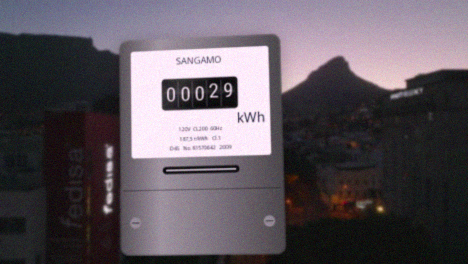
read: 29 kWh
